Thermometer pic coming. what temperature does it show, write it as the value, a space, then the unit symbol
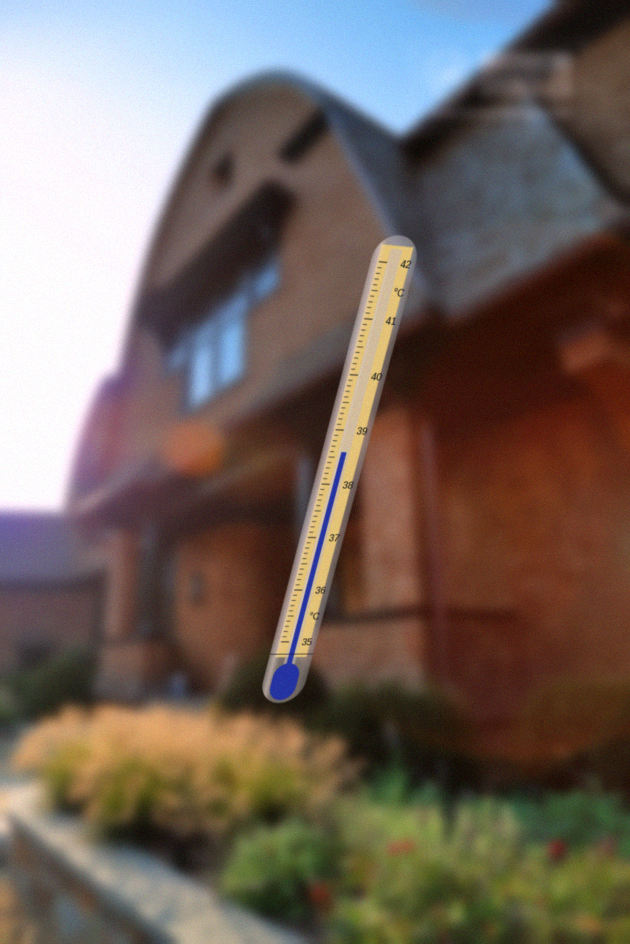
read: 38.6 °C
